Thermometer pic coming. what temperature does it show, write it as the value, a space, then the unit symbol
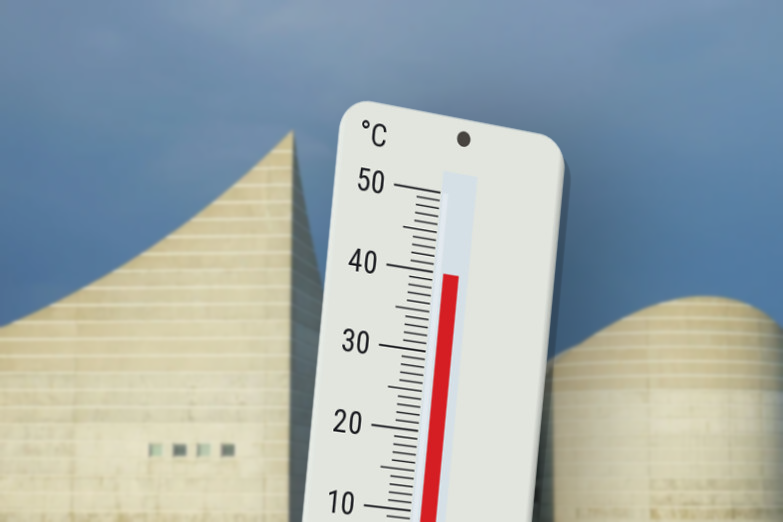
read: 40 °C
